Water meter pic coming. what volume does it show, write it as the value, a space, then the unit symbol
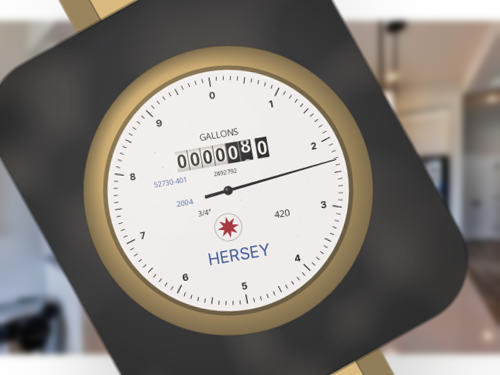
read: 82.3 gal
